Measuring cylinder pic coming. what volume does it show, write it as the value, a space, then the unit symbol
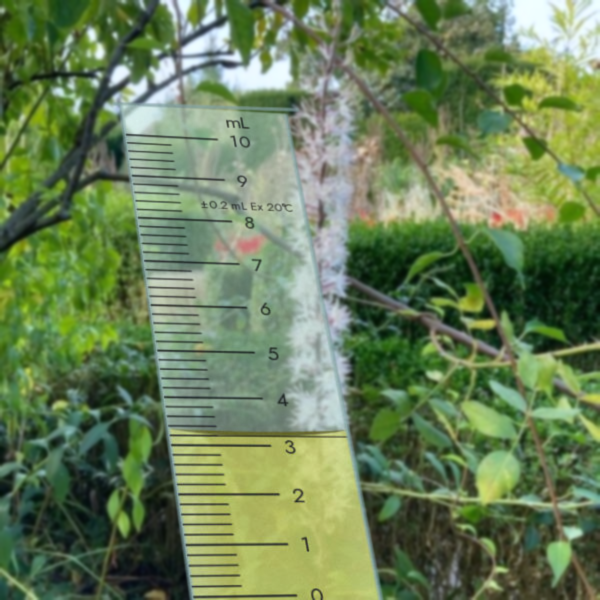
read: 3.2 mL
